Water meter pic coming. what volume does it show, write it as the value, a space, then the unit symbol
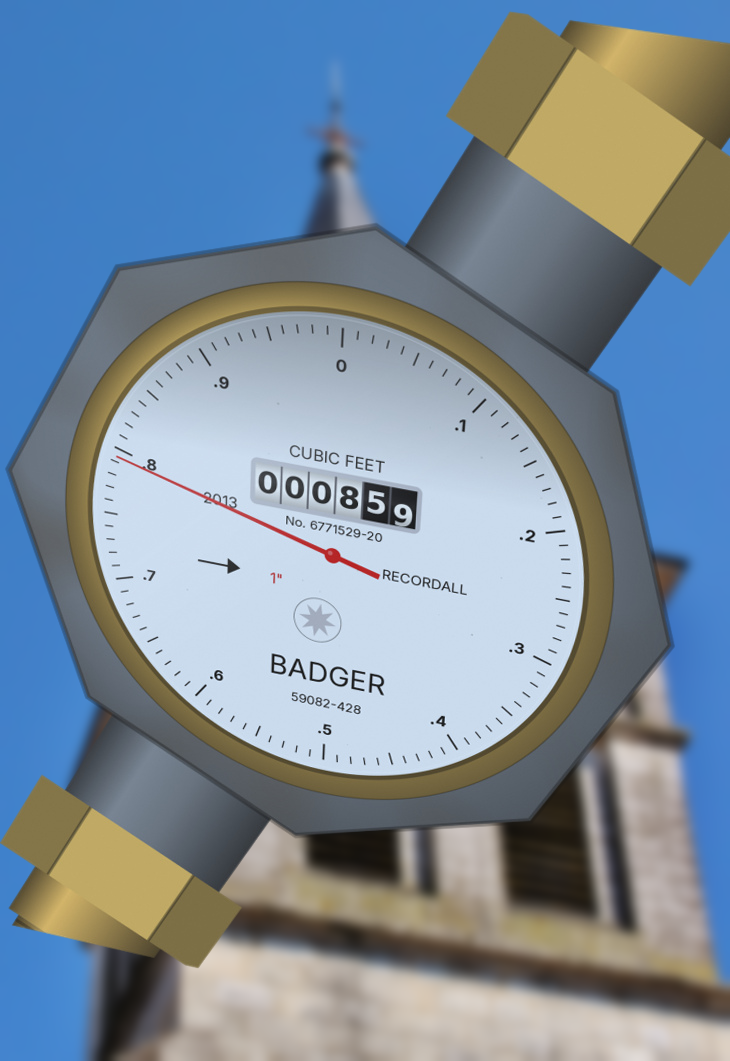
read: 858.79 ft³
